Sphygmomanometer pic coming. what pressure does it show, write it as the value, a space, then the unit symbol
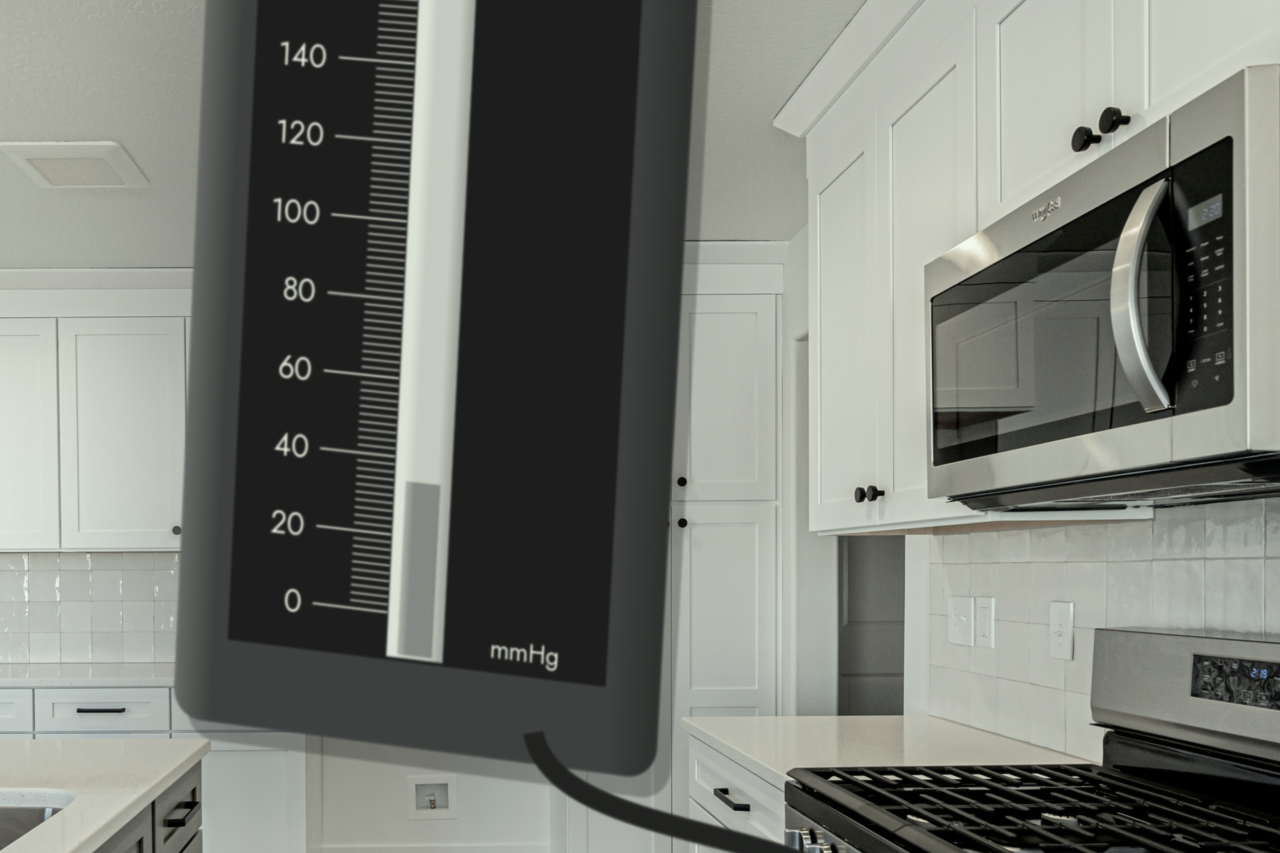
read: 34 mmHg
